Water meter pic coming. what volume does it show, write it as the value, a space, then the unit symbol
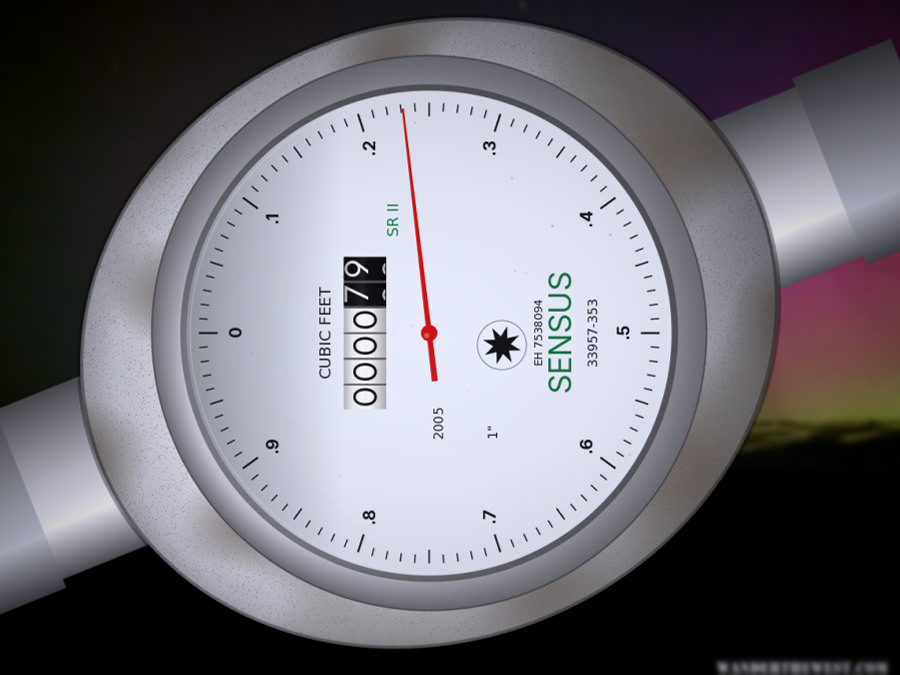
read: 79.23 ft³
